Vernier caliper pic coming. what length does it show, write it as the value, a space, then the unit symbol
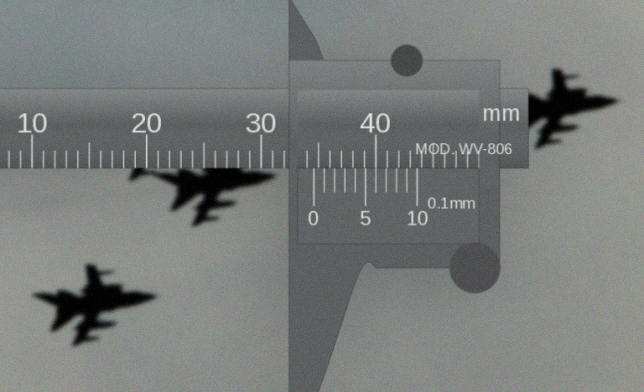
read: 34.6 mm
